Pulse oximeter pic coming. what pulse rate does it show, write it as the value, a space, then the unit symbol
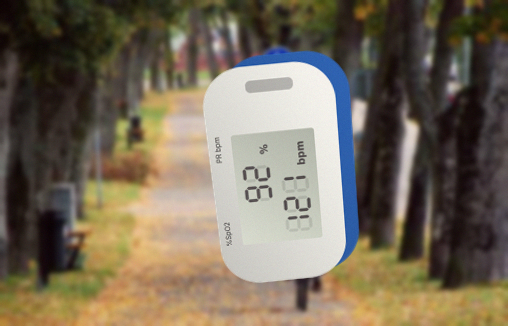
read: 121 bpm
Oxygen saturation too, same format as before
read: 92 %
